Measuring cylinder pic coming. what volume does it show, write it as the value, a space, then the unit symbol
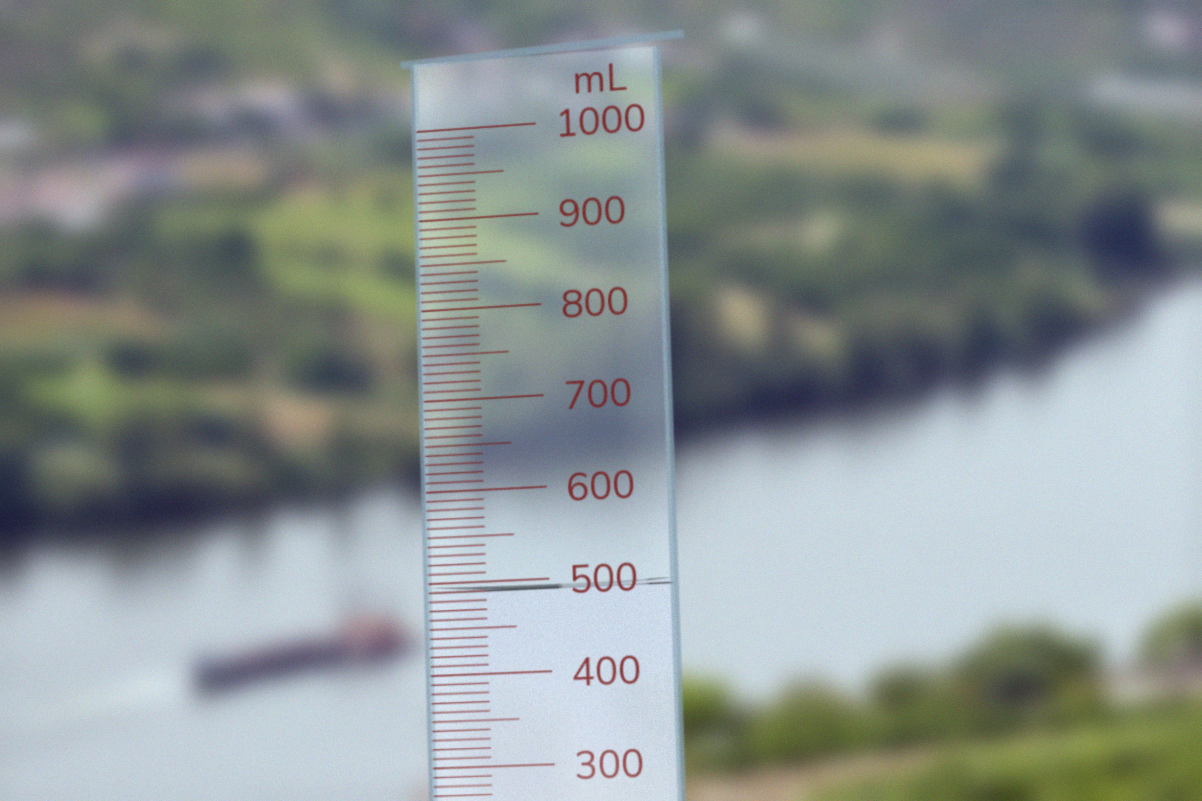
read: 490 mL
